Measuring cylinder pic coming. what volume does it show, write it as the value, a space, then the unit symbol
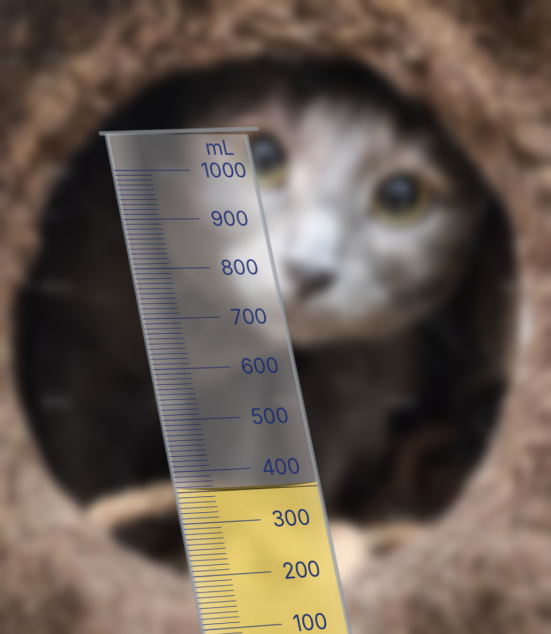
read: 360 mL
